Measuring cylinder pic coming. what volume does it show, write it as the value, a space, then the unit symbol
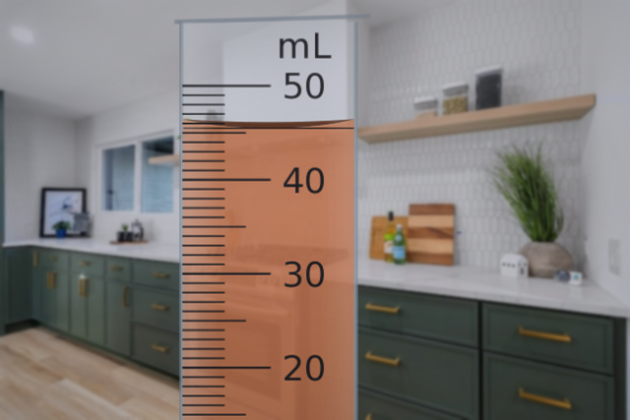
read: 45.5 mL
